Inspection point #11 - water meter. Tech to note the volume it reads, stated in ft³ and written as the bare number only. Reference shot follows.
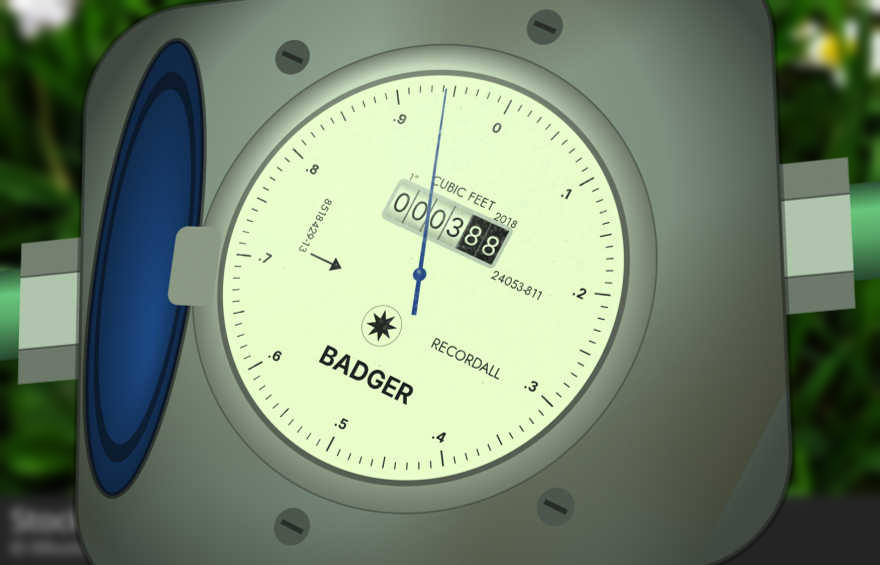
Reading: 387.94
